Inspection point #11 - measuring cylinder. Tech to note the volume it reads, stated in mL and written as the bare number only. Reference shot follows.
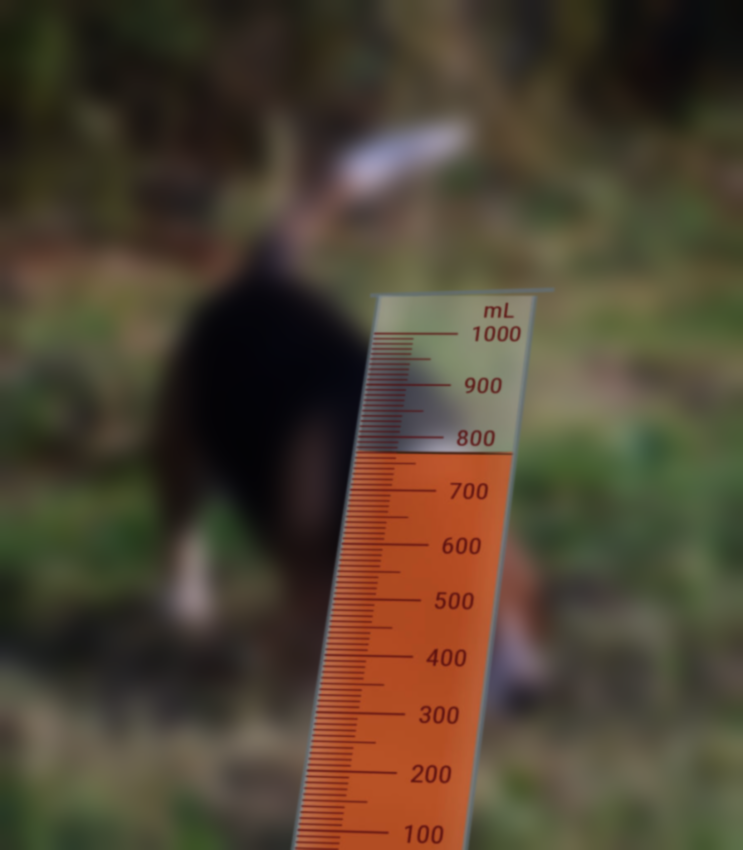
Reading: 770
